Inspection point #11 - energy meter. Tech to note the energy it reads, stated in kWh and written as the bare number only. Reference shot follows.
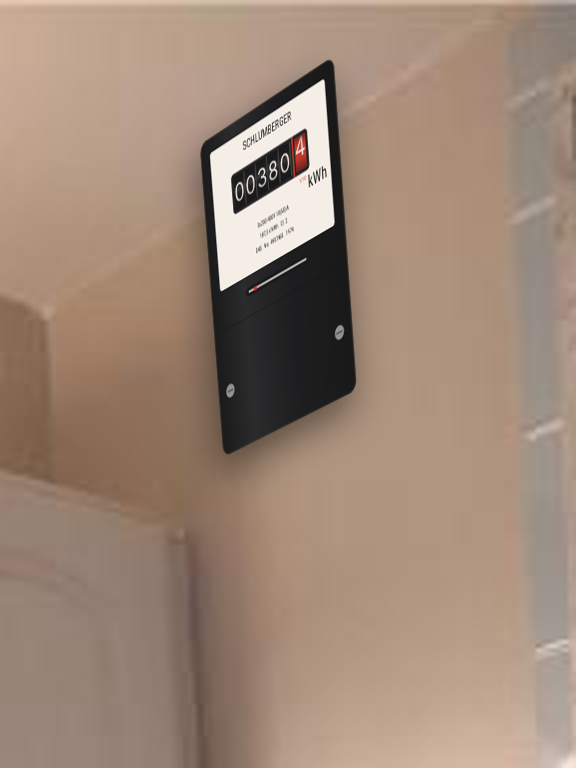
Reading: 380.4
